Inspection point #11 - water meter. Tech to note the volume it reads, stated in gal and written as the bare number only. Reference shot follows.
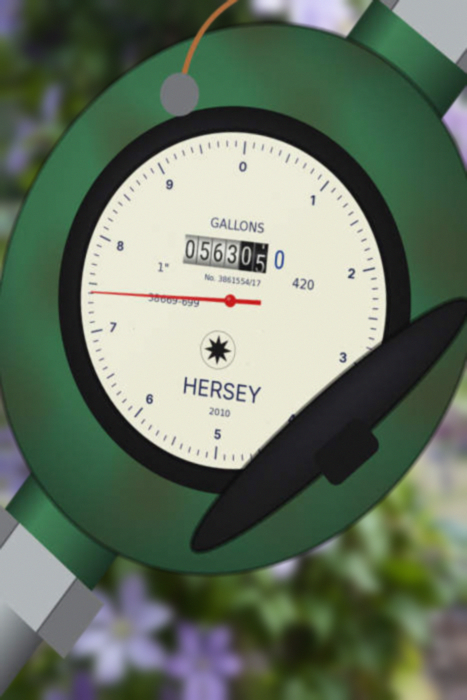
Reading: 563047.4
